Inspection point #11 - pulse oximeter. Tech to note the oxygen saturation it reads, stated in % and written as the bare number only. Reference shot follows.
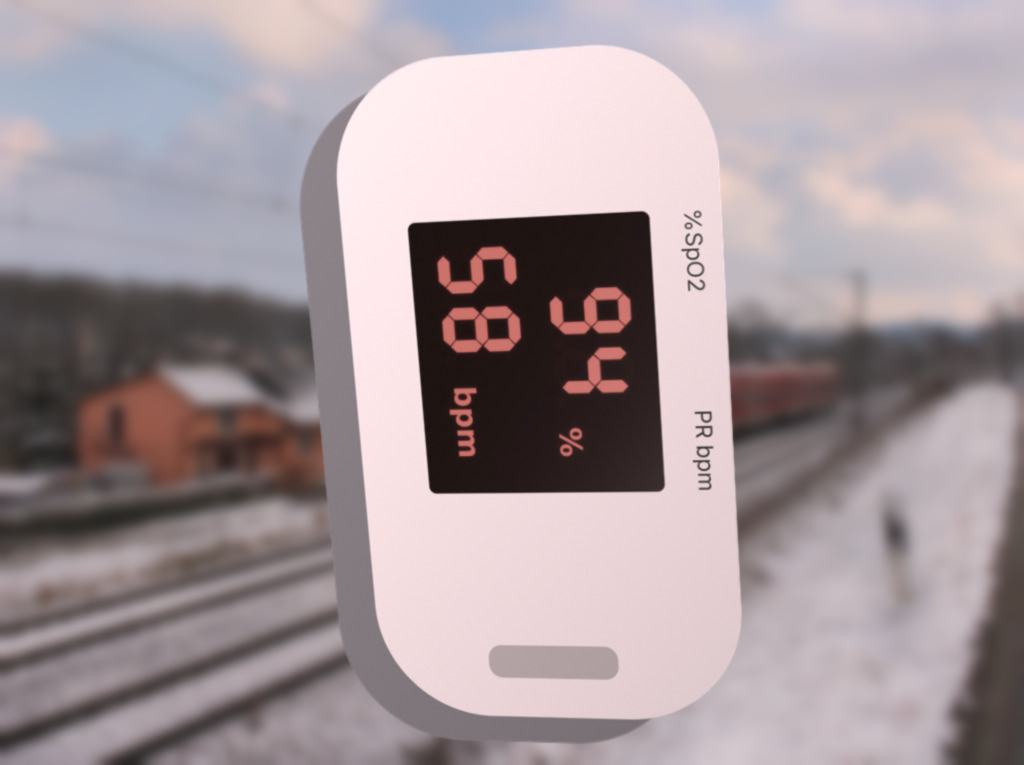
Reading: 94
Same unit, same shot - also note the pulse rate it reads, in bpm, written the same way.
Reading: 58
